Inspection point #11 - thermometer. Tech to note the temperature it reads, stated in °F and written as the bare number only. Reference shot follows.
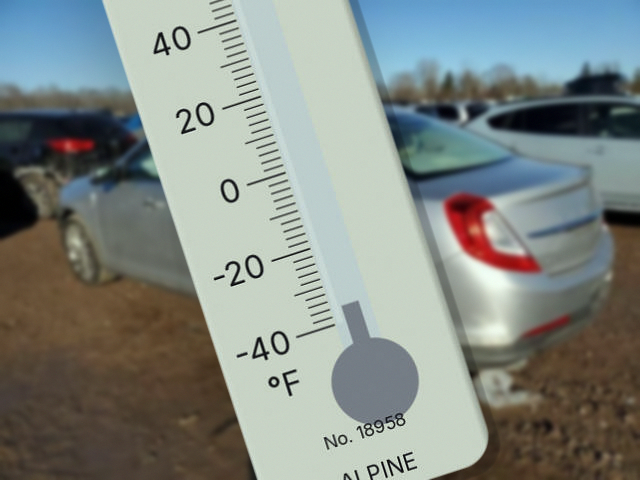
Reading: -36
